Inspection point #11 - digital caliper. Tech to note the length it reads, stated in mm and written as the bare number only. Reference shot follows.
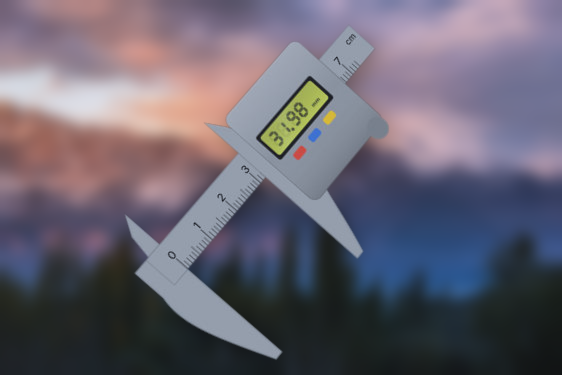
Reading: 31.98
